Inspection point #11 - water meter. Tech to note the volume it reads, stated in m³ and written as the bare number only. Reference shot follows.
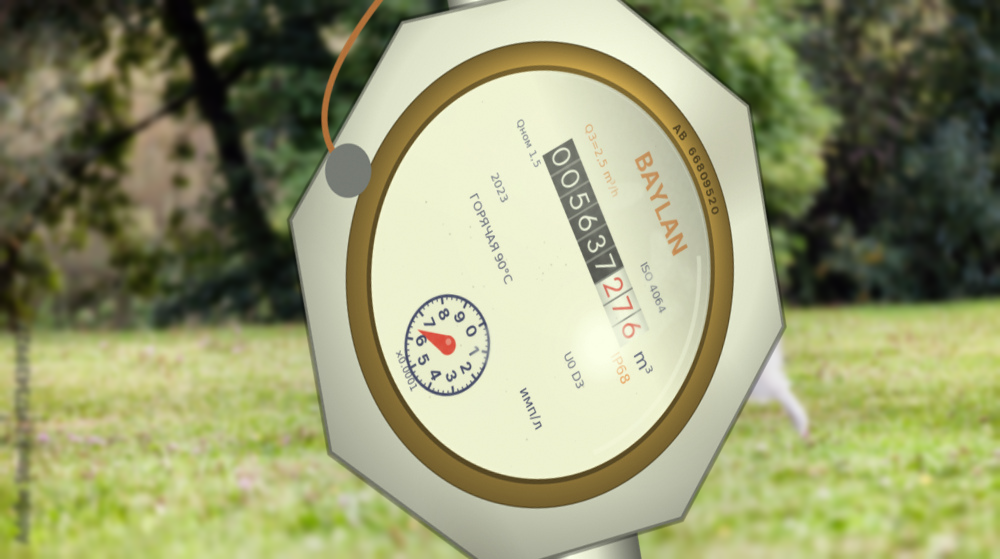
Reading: 5637.2766
